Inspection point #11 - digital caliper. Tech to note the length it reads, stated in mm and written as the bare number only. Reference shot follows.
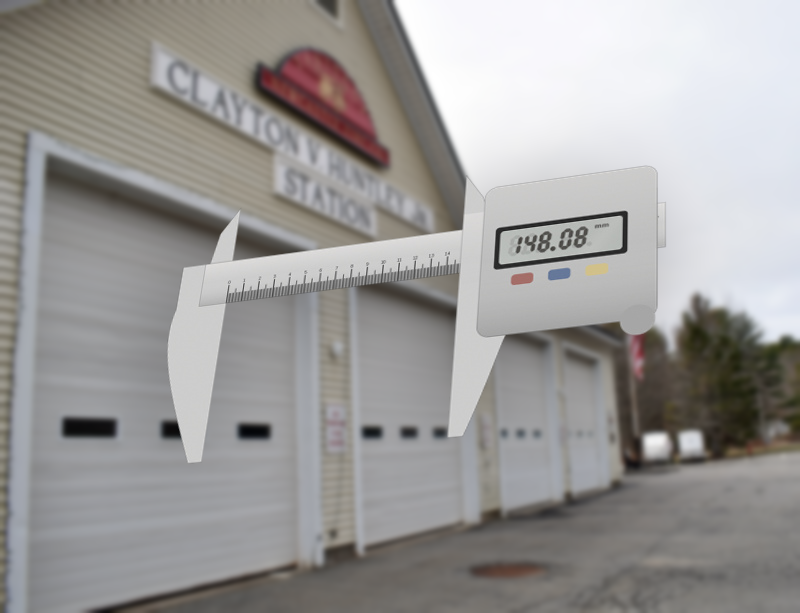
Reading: 148.08
